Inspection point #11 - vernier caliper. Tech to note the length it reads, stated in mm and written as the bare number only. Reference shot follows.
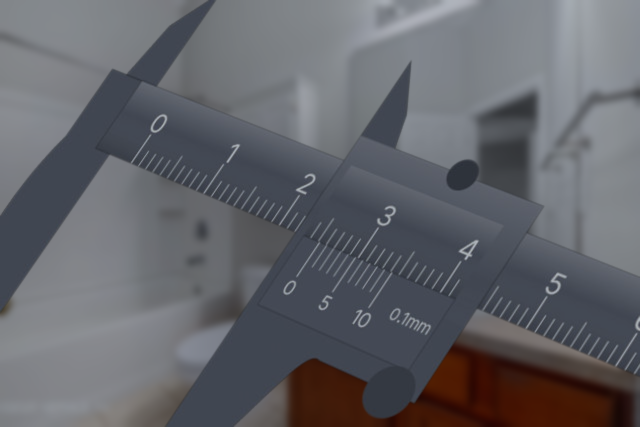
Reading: 25.2
